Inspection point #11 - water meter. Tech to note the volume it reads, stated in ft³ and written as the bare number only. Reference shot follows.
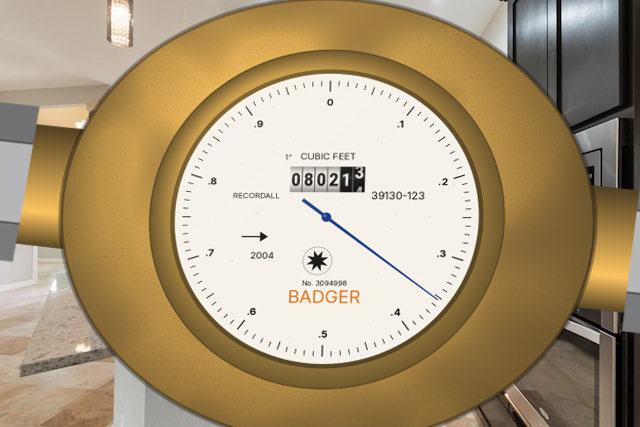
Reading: 80213.35
